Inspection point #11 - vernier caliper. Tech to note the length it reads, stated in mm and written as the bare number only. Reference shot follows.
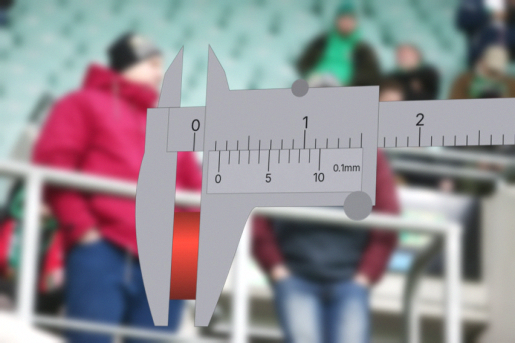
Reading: 2.4
